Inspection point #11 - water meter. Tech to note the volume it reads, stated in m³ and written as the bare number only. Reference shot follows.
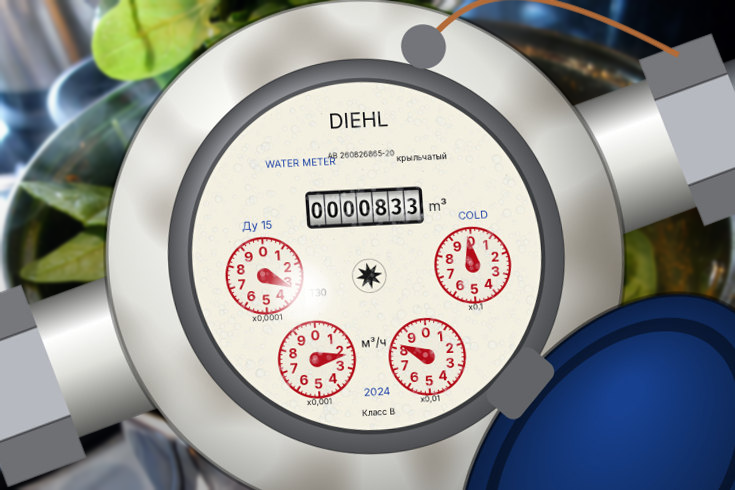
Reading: 832.9823
